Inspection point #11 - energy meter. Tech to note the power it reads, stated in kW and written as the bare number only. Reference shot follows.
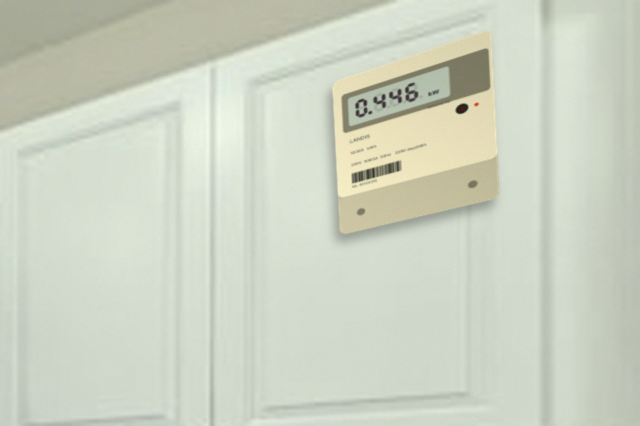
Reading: 0.446
